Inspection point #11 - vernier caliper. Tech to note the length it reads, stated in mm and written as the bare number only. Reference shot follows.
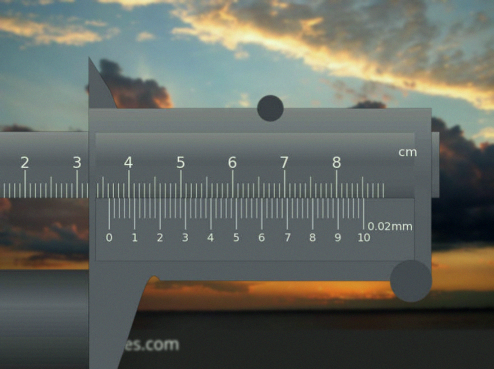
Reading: 36.2
